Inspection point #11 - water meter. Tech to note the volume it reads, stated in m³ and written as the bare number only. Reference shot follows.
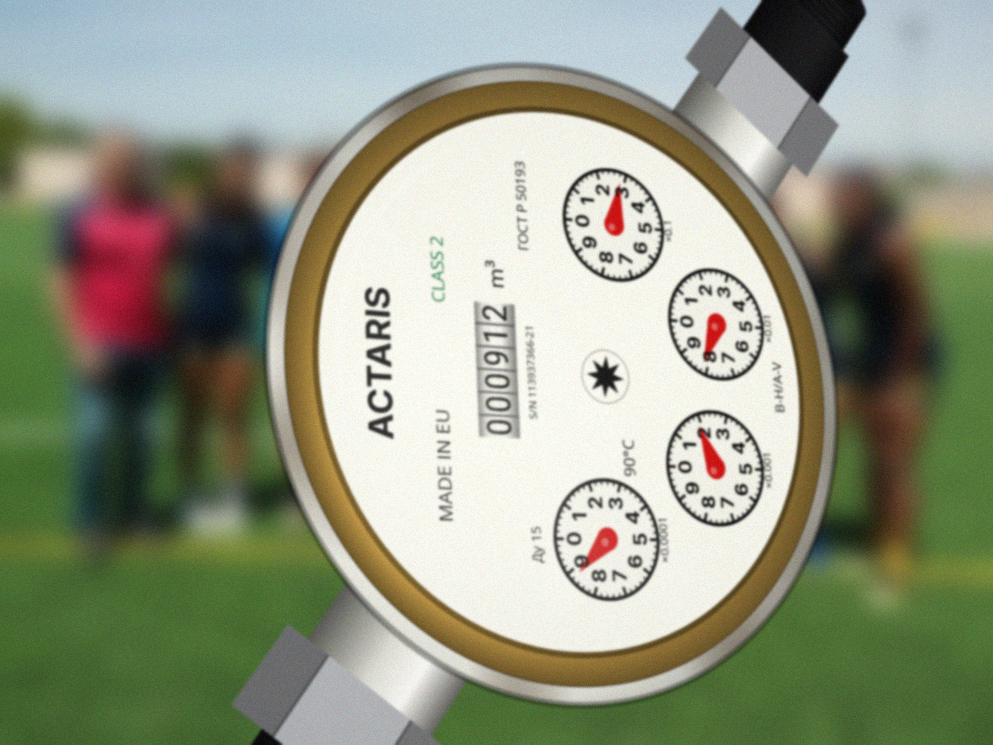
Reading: 912.2818
